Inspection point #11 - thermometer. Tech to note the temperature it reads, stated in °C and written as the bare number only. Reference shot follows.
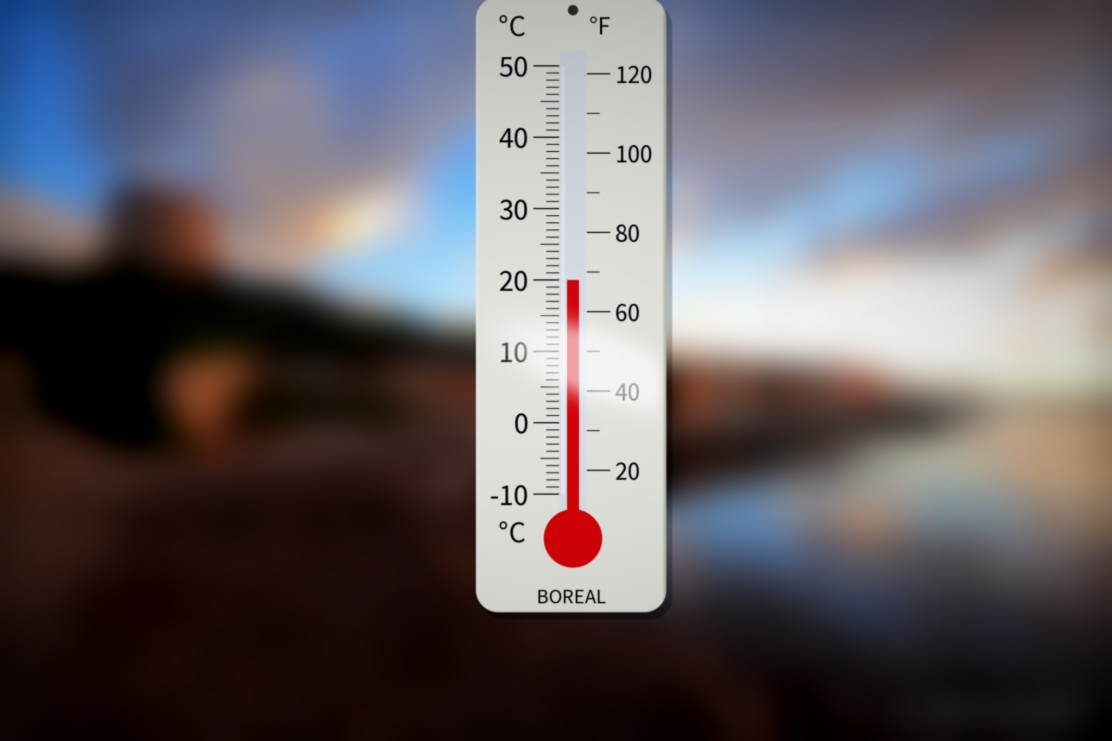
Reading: 20
